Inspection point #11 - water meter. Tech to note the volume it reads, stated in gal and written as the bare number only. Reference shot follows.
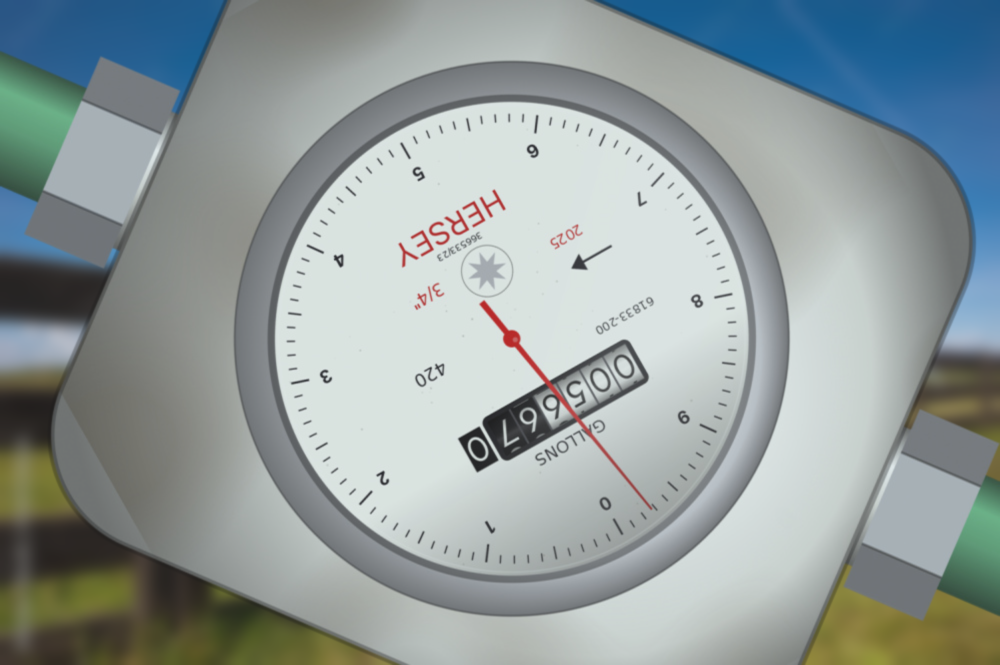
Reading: 56669.7
